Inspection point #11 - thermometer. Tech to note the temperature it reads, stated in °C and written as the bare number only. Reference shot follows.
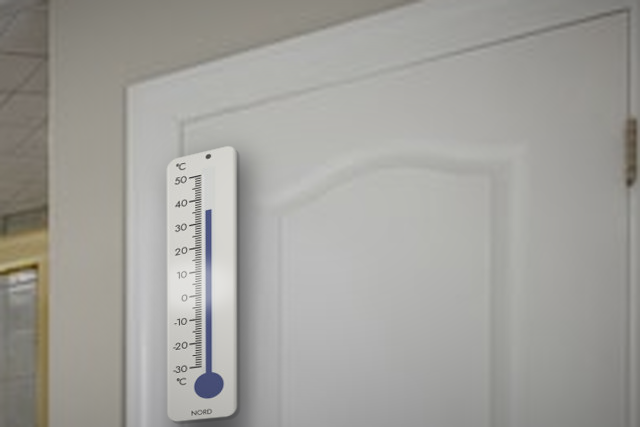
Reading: 35
